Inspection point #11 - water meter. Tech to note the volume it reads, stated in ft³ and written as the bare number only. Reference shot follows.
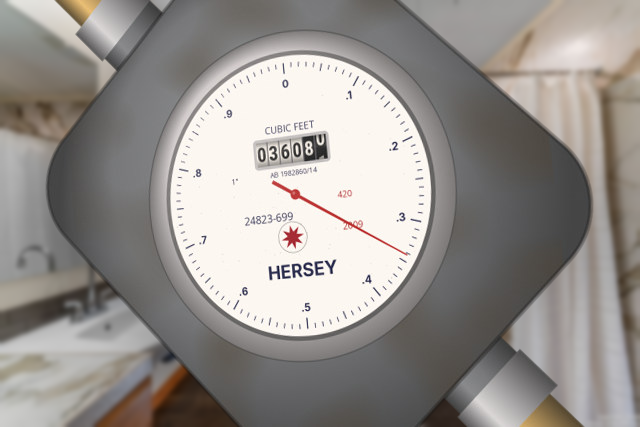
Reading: 36080.34
